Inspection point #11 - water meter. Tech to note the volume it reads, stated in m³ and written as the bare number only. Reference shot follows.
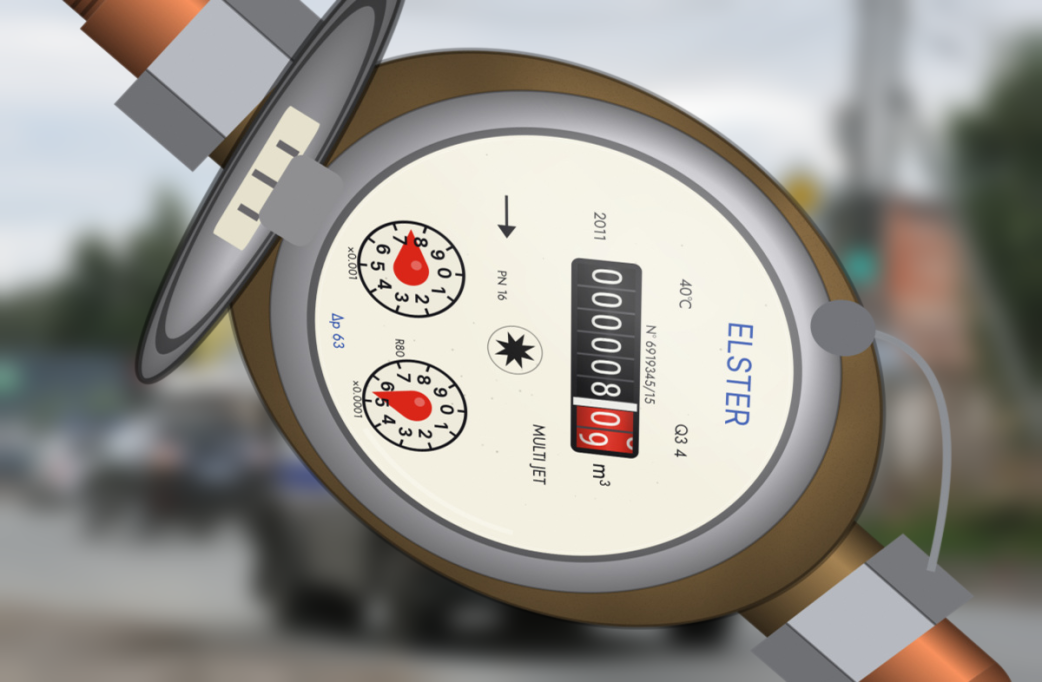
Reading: 8.0875
